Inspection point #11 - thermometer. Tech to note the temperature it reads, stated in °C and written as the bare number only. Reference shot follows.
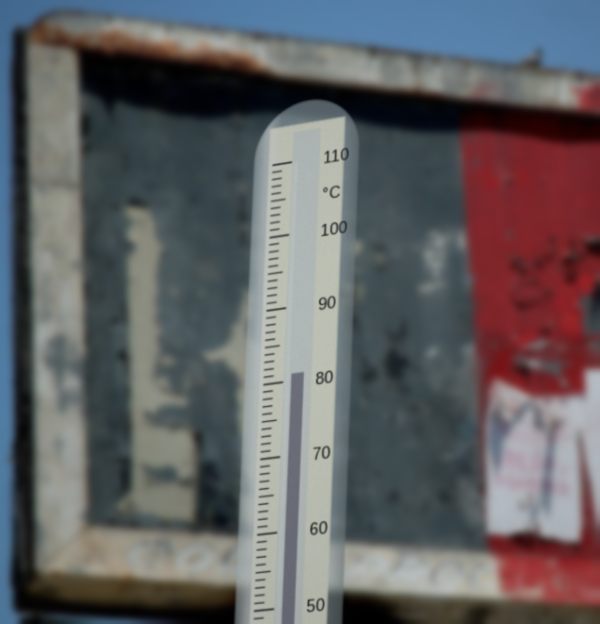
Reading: 81
